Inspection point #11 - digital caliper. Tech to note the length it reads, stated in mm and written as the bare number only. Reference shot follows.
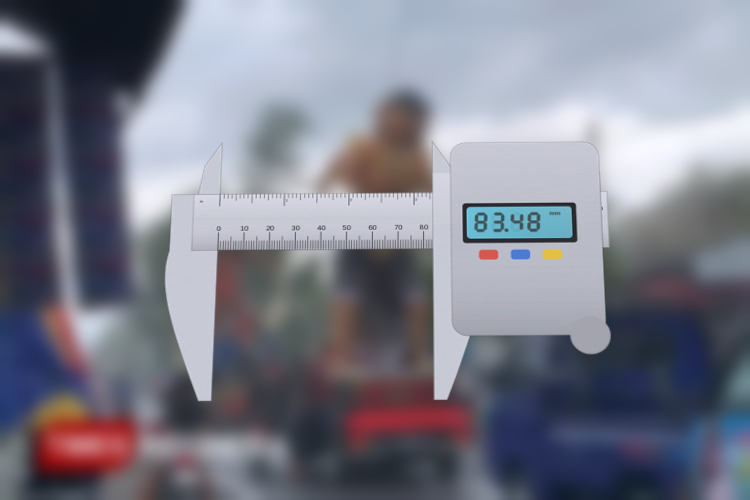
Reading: 83.48
